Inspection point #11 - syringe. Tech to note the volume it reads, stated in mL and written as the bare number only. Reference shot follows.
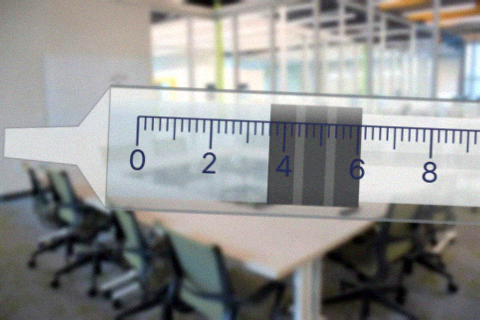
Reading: 3.6
